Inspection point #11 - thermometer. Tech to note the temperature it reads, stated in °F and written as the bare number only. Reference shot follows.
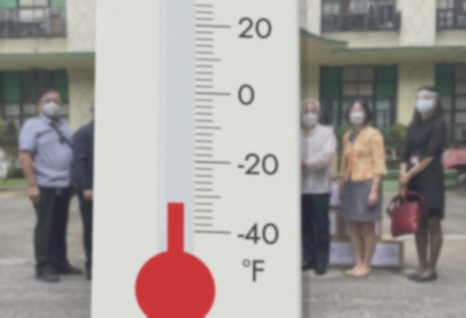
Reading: -32
